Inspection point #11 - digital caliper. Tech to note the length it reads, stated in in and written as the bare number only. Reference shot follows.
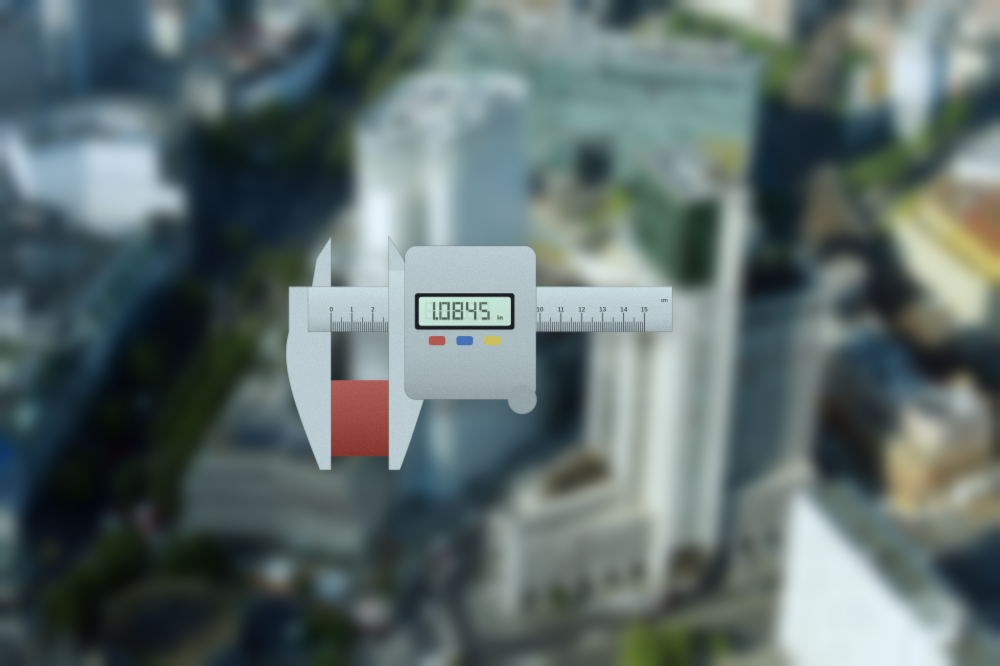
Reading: 1.0845
